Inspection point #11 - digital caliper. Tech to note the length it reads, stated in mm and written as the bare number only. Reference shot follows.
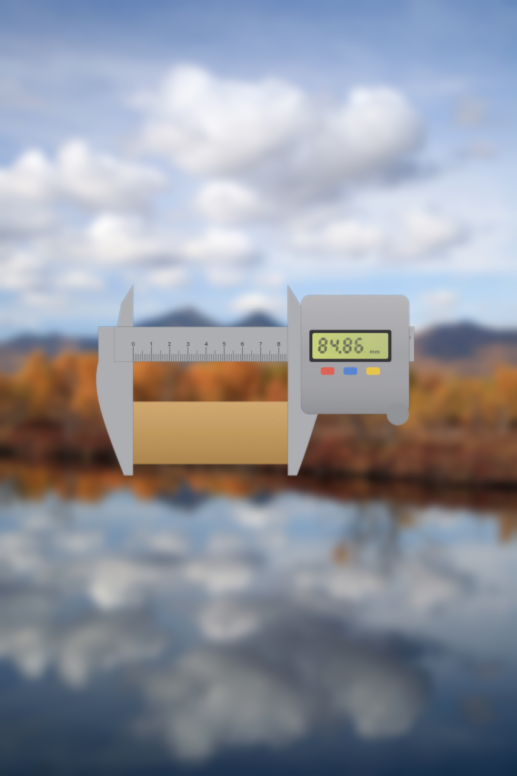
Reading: 84.86
